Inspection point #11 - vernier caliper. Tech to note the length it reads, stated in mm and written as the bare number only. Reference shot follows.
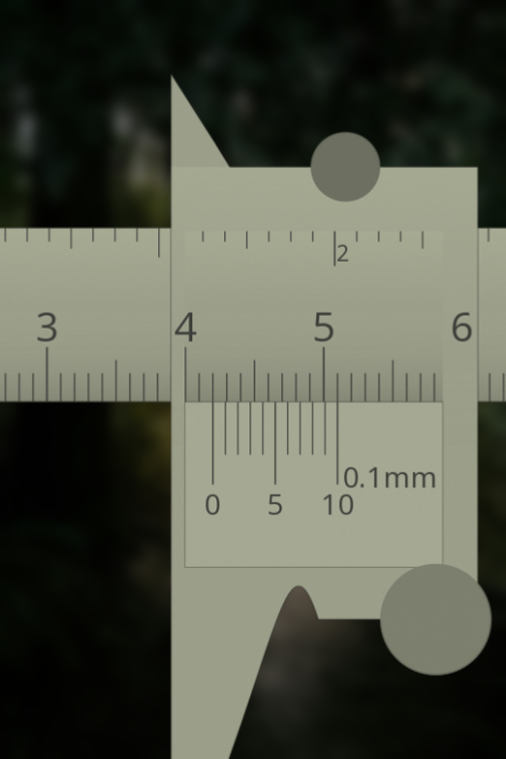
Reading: 42.0
